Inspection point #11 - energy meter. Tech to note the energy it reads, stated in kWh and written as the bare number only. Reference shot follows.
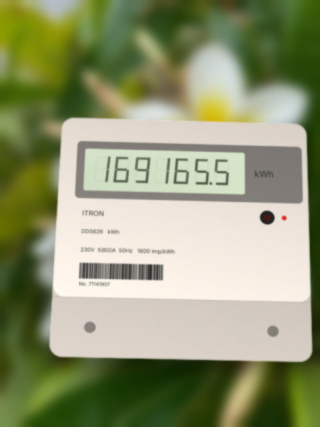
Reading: 169165.5
